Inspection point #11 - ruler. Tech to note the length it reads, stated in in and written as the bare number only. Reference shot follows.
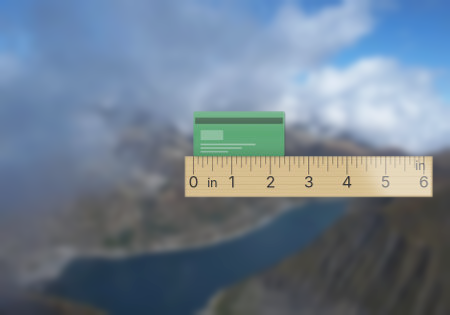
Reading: 2.375
